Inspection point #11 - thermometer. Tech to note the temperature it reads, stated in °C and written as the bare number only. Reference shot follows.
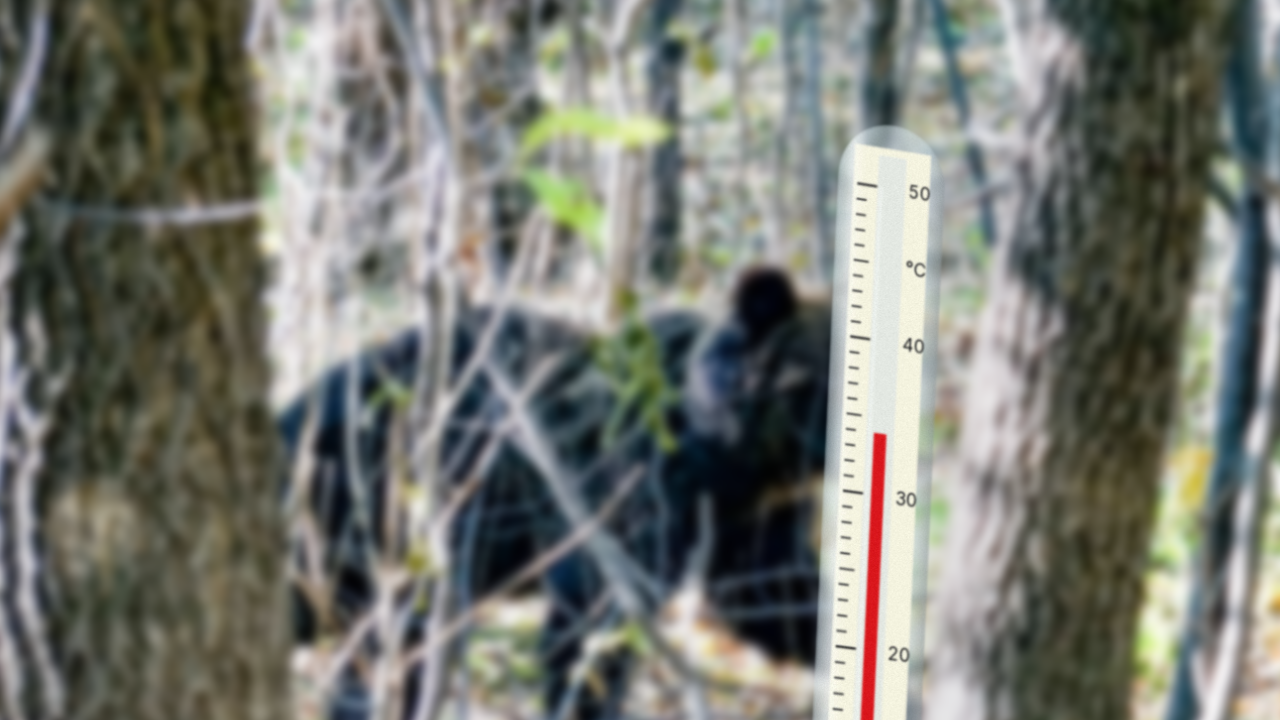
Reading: 34
